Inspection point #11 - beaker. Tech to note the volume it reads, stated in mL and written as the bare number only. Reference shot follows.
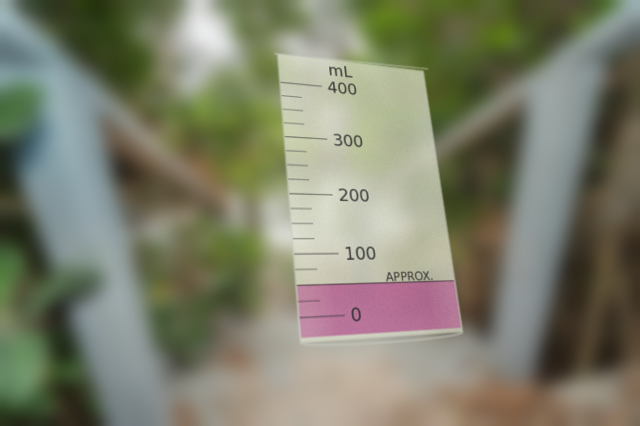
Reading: 50
